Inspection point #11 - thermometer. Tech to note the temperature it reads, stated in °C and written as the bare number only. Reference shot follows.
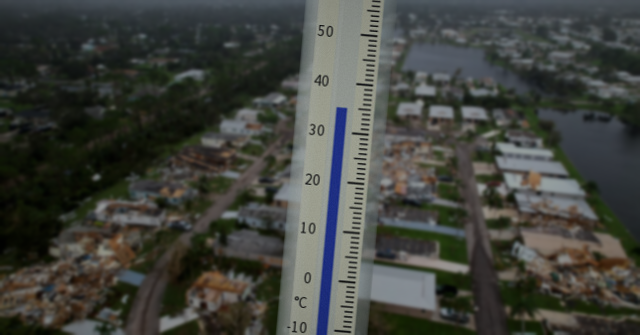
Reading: 35
